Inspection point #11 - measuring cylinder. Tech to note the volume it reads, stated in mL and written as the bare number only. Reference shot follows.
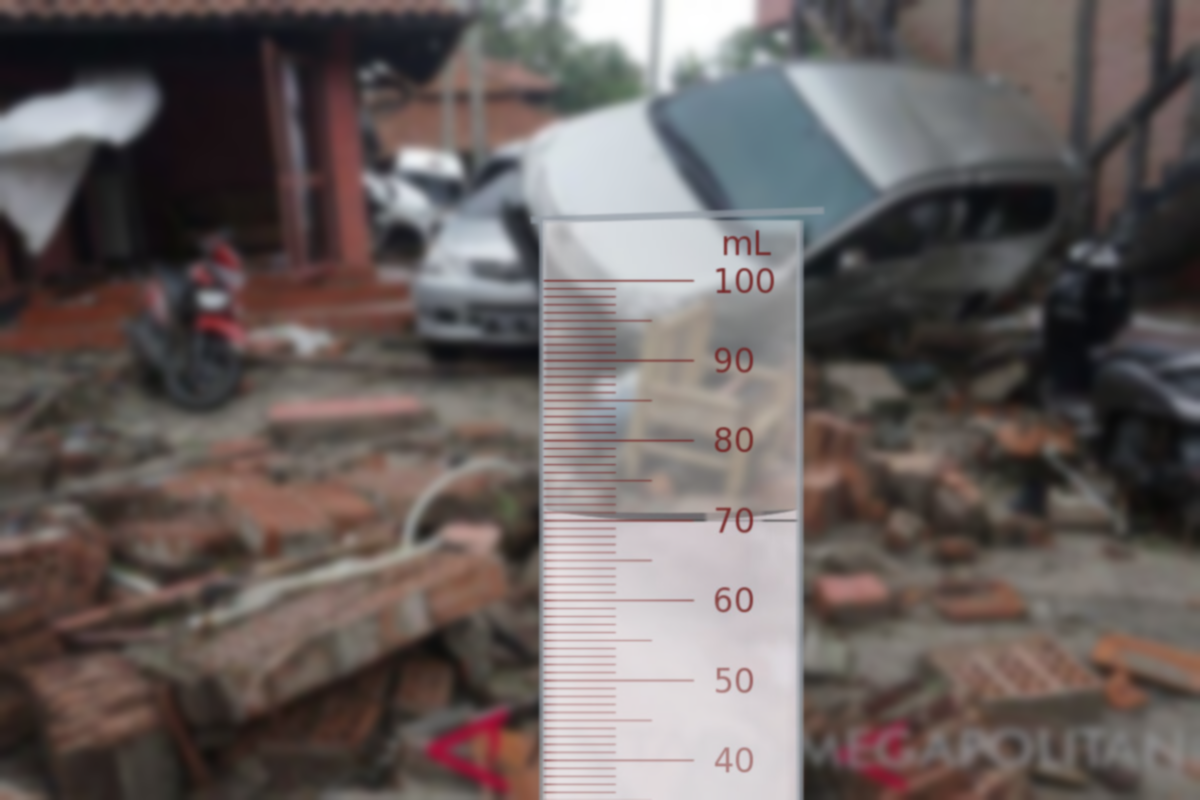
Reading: 70
